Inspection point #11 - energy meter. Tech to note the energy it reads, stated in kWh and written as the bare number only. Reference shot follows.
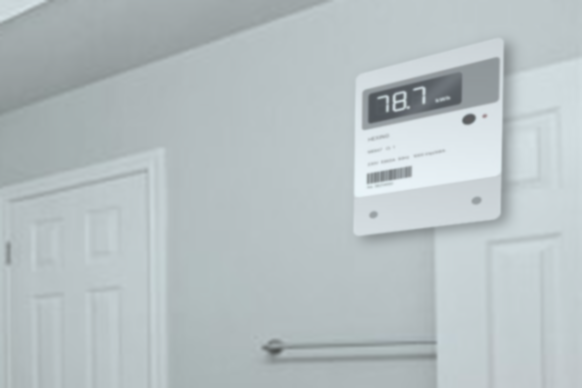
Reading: 78.7
